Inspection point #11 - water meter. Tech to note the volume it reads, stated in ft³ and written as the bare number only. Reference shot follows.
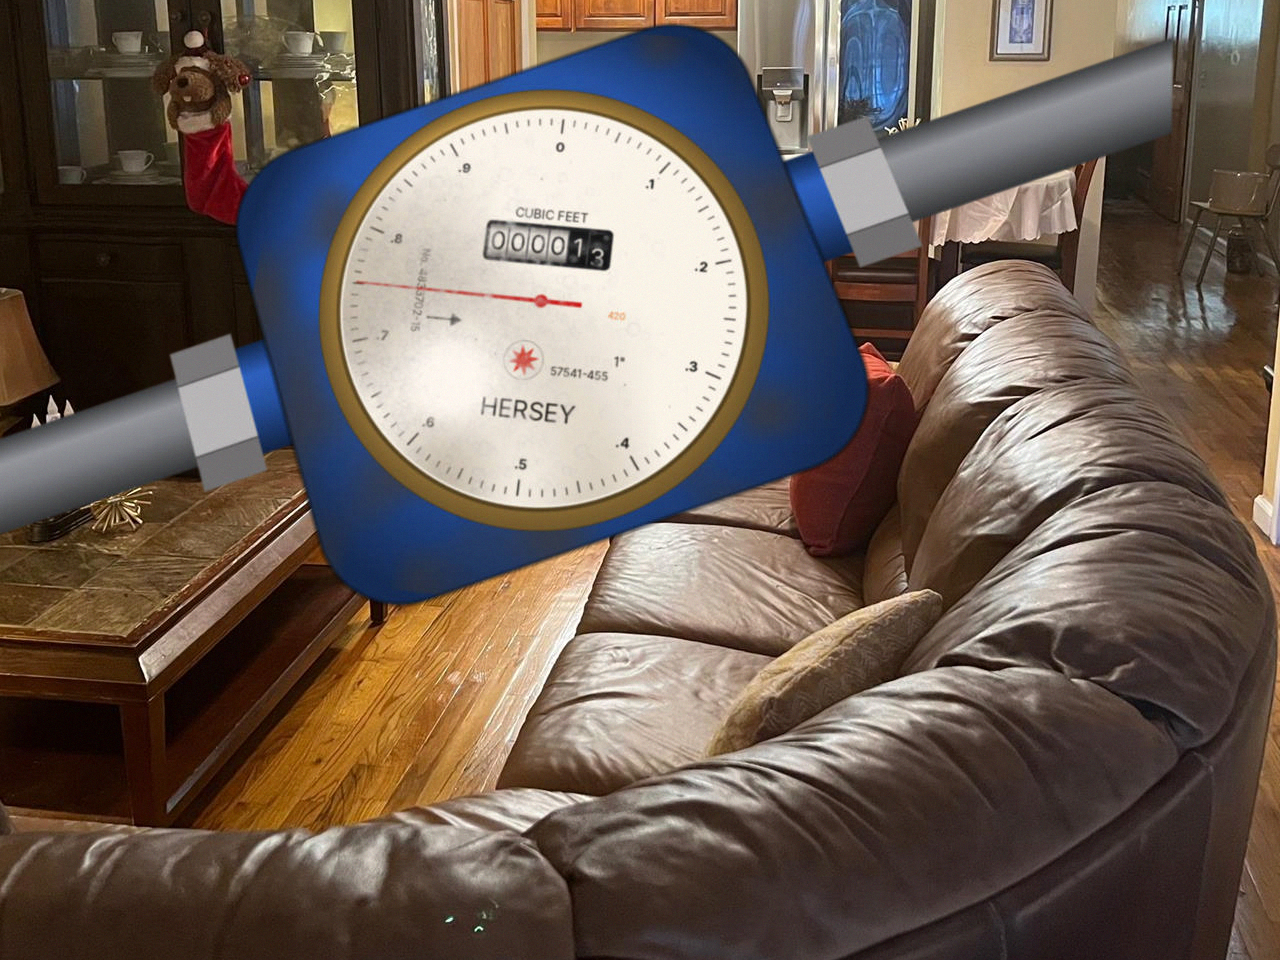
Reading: 12.75
